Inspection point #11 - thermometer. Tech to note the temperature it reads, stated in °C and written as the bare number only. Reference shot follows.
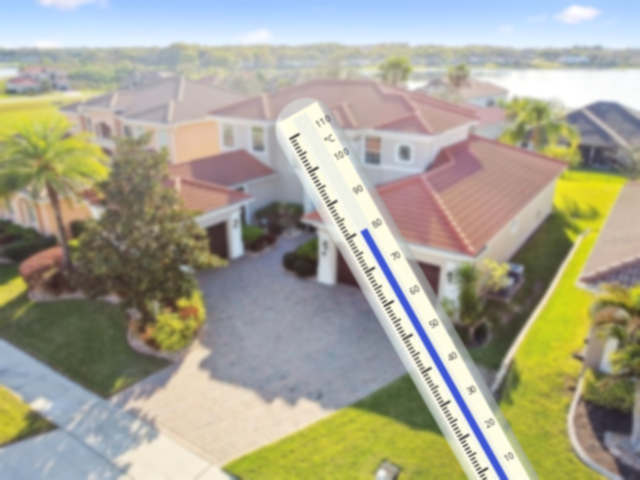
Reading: 80
